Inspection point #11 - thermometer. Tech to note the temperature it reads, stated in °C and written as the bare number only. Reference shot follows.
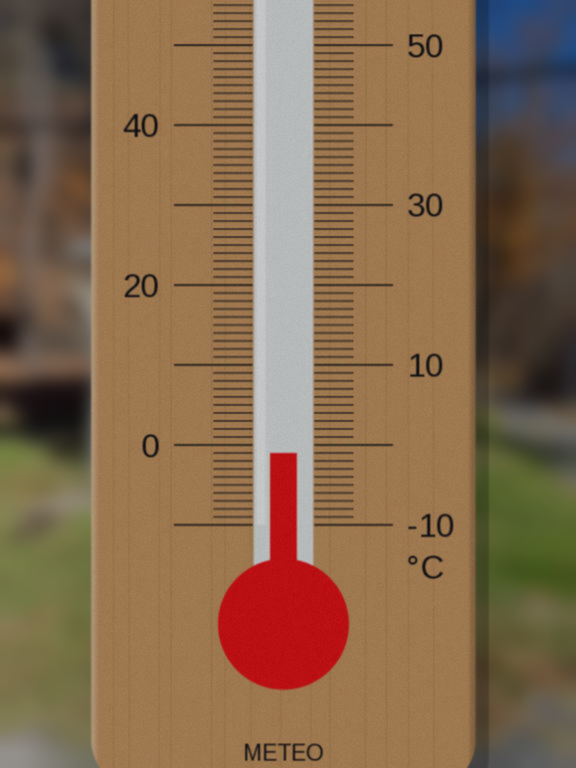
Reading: -1
